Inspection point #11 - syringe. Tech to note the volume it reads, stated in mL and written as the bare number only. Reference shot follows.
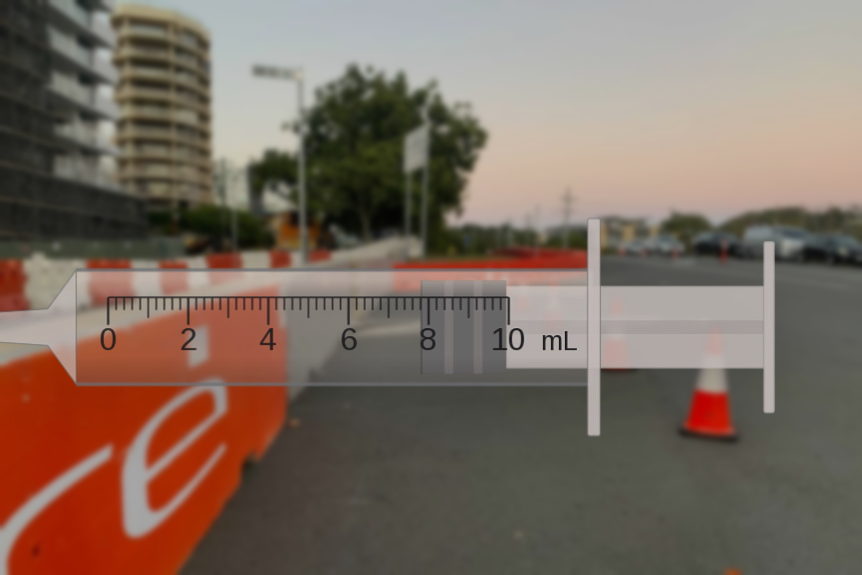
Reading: 7.8
